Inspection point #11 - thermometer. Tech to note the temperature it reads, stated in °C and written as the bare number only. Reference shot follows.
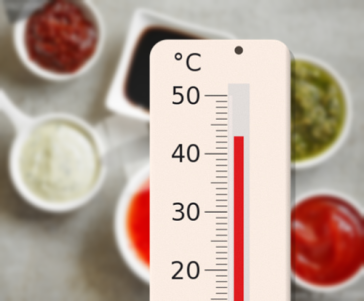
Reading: 43
